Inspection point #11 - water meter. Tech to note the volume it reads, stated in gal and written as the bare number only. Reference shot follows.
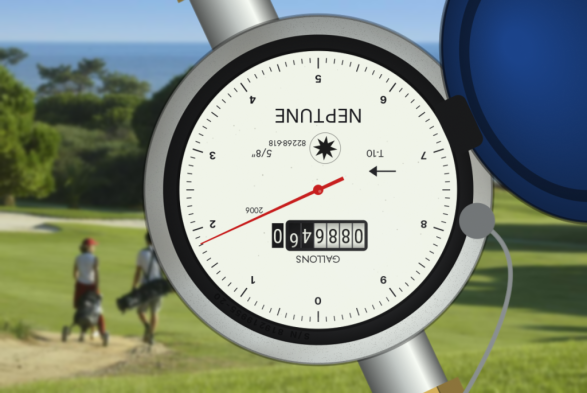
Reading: 886461.8
